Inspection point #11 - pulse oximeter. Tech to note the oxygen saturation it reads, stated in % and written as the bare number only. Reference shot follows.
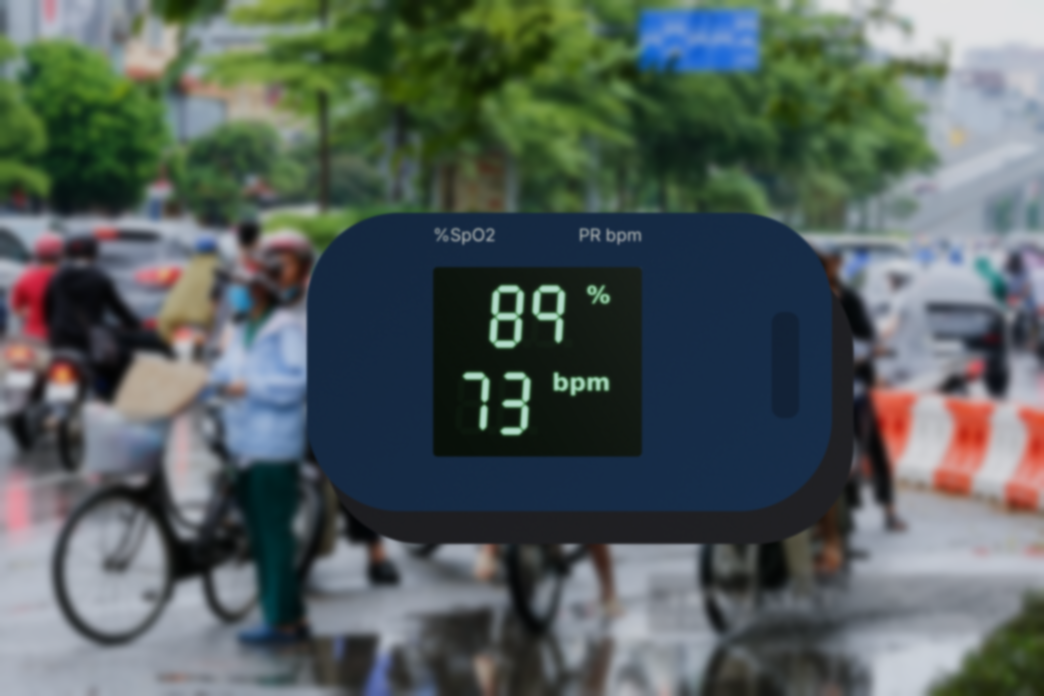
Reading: 89
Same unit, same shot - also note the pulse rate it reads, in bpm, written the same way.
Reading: 73
